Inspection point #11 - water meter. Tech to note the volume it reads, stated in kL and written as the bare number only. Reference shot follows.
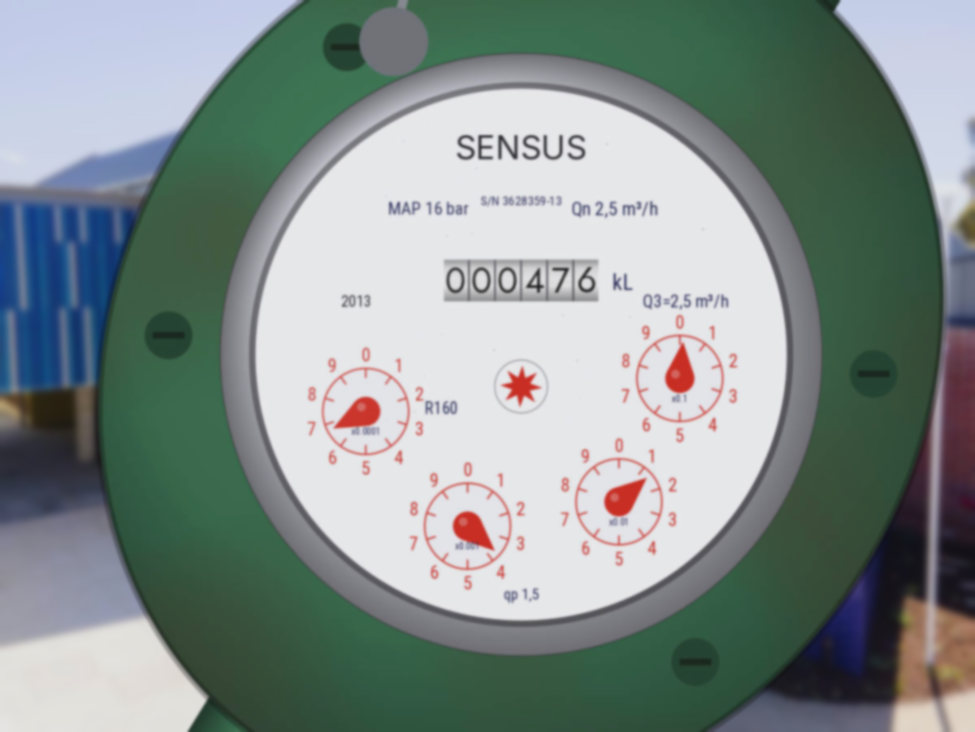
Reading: 476.0136
